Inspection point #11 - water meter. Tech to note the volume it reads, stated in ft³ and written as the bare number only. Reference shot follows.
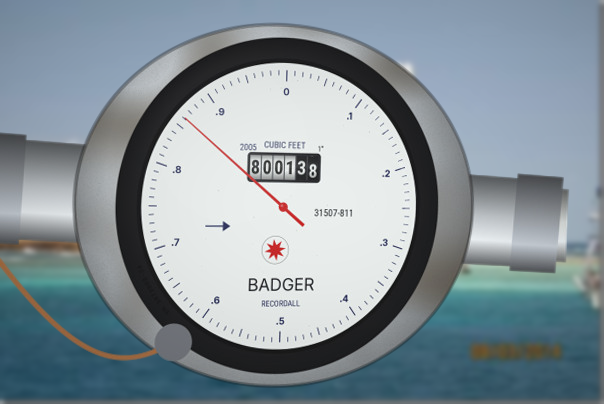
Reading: 800137.86
